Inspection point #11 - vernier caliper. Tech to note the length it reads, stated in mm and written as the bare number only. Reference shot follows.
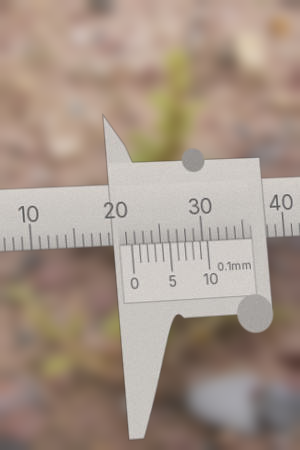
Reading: 21.6
